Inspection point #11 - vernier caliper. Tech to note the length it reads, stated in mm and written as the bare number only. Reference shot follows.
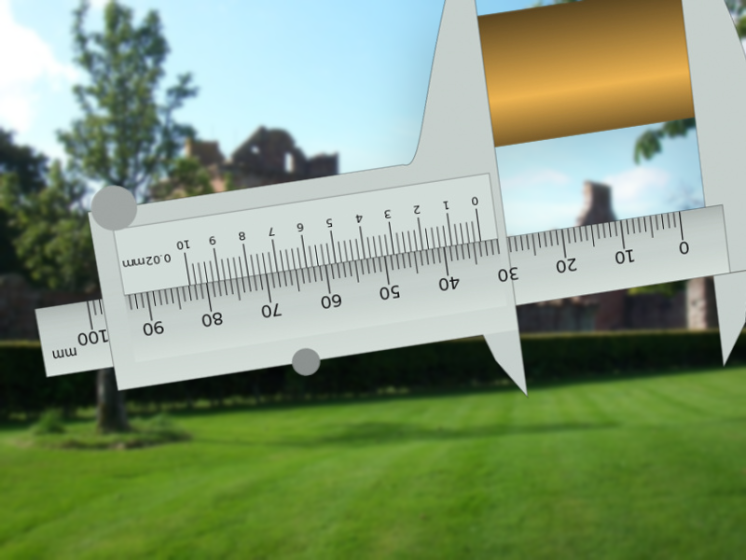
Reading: 33.8
